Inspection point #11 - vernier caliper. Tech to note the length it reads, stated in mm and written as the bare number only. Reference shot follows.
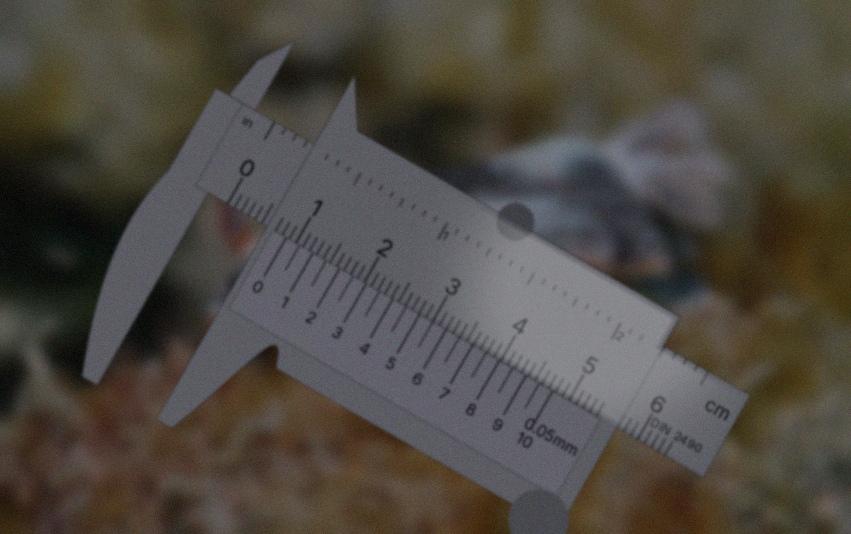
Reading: 8.6
